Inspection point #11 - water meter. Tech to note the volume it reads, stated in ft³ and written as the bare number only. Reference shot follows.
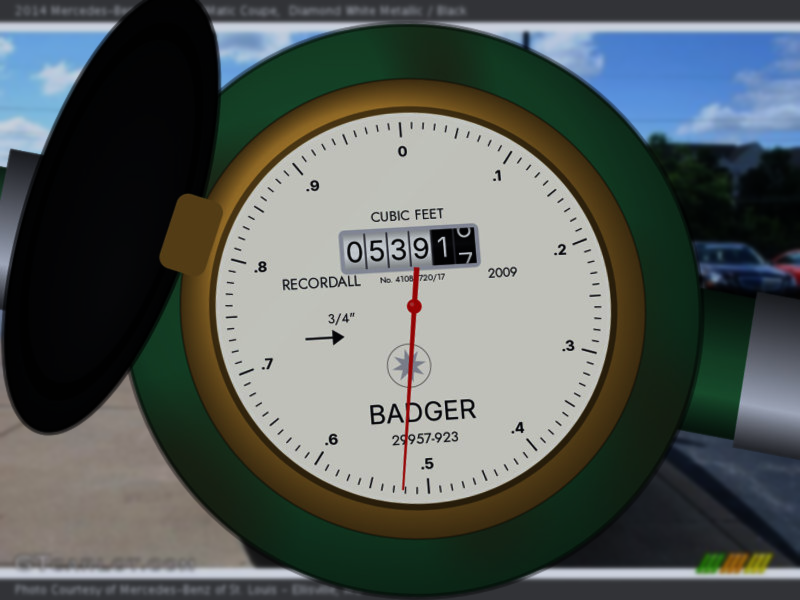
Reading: 53916.52
